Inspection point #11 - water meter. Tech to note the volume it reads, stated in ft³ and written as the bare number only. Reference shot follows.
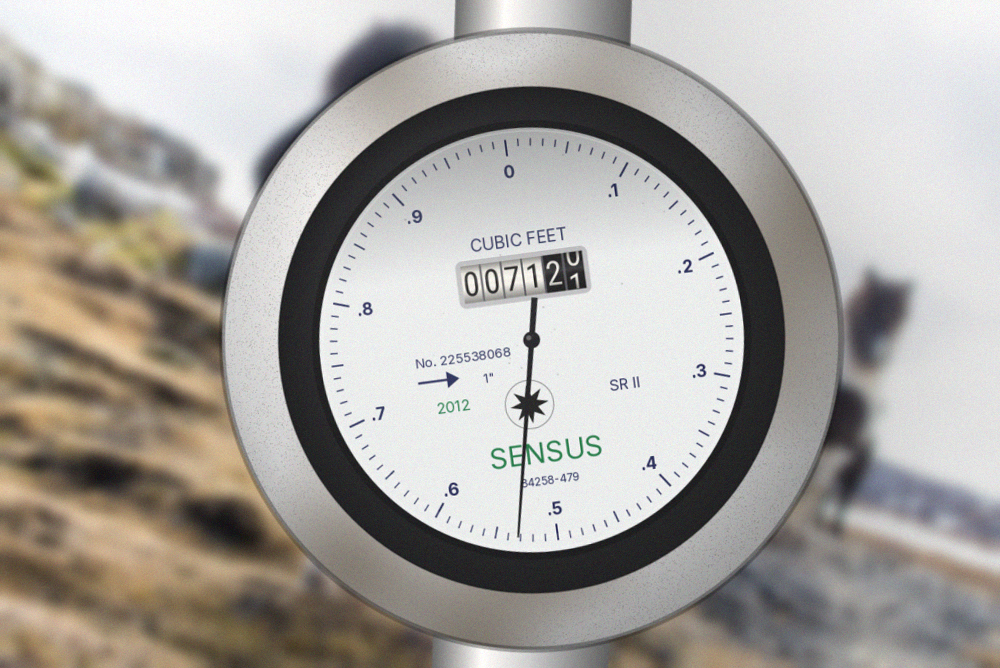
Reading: 7120.53
